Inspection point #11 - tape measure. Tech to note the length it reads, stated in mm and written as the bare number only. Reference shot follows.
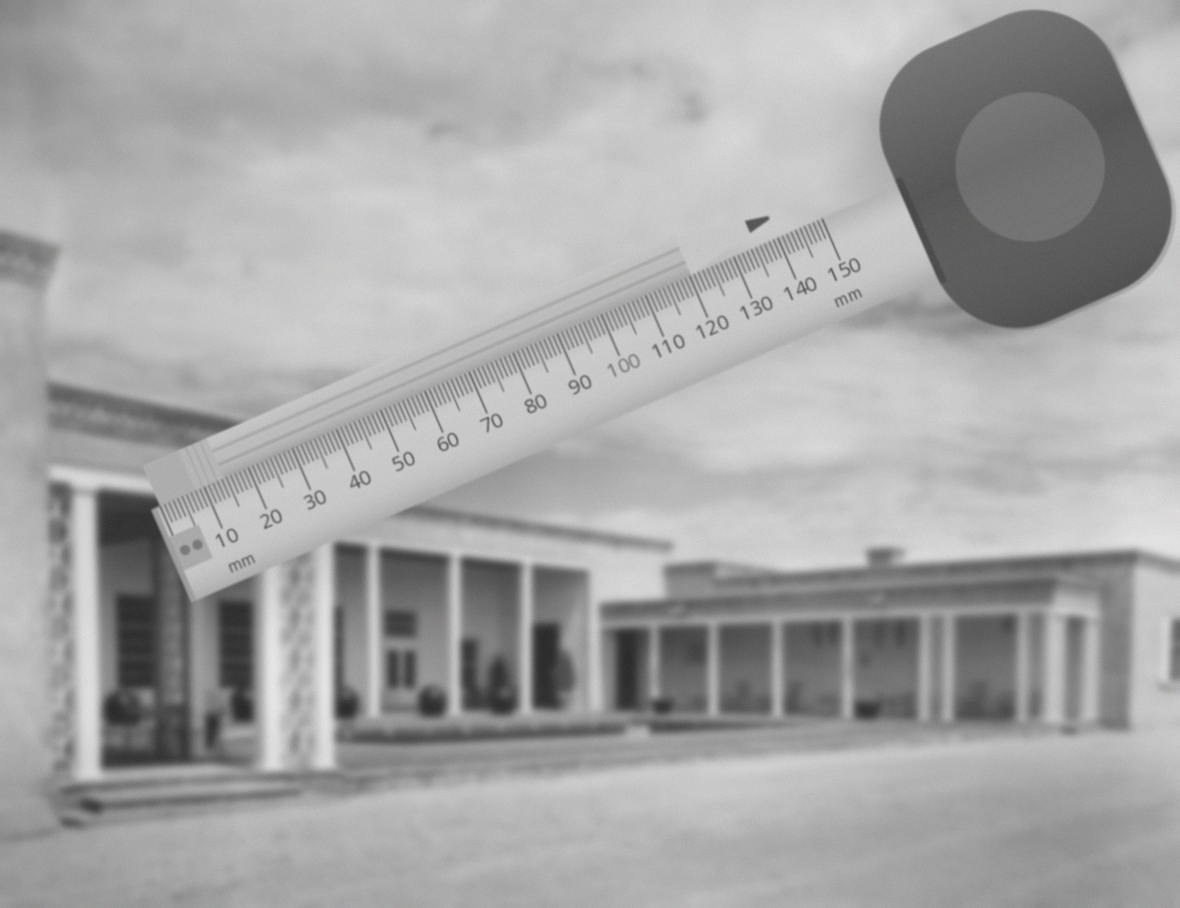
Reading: 140
